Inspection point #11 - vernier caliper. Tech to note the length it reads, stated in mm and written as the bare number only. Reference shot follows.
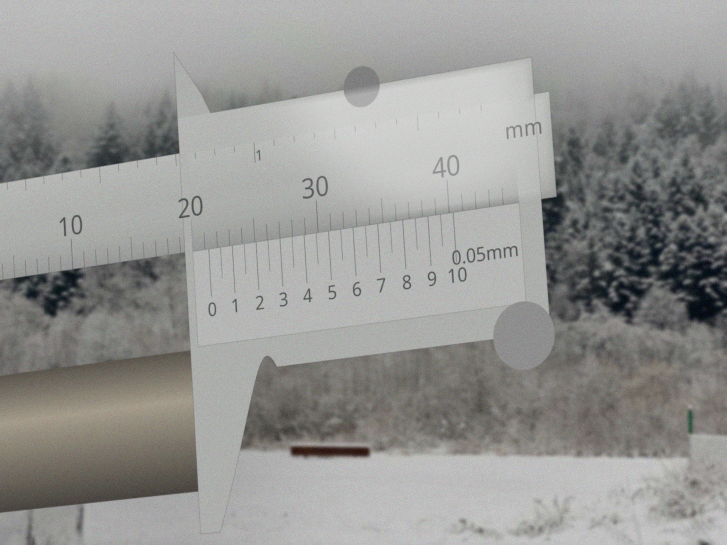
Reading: 21.3
